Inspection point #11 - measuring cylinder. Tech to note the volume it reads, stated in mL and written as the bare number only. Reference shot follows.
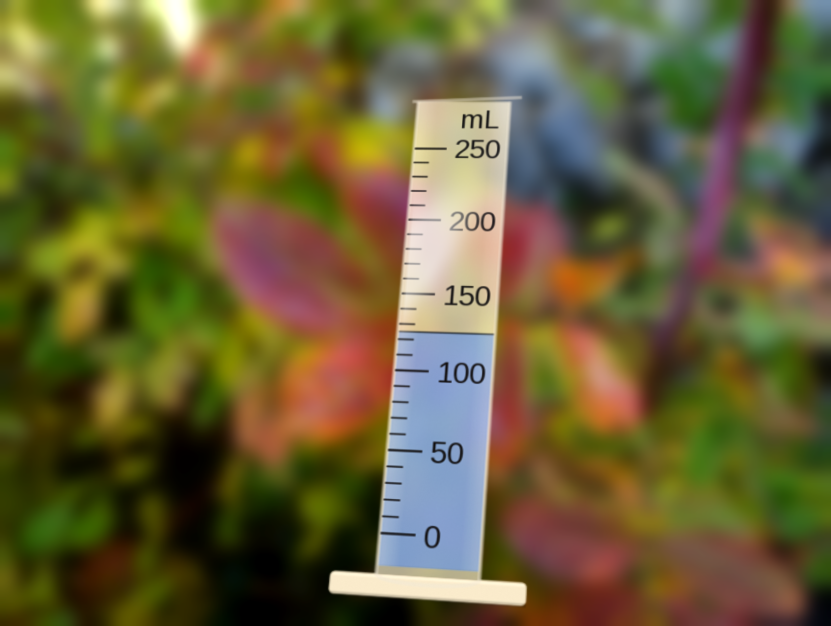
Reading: 125
